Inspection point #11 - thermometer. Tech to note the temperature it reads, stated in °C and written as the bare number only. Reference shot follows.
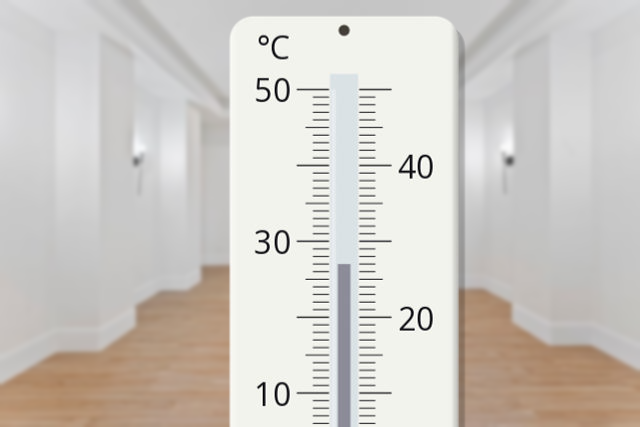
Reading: 27
